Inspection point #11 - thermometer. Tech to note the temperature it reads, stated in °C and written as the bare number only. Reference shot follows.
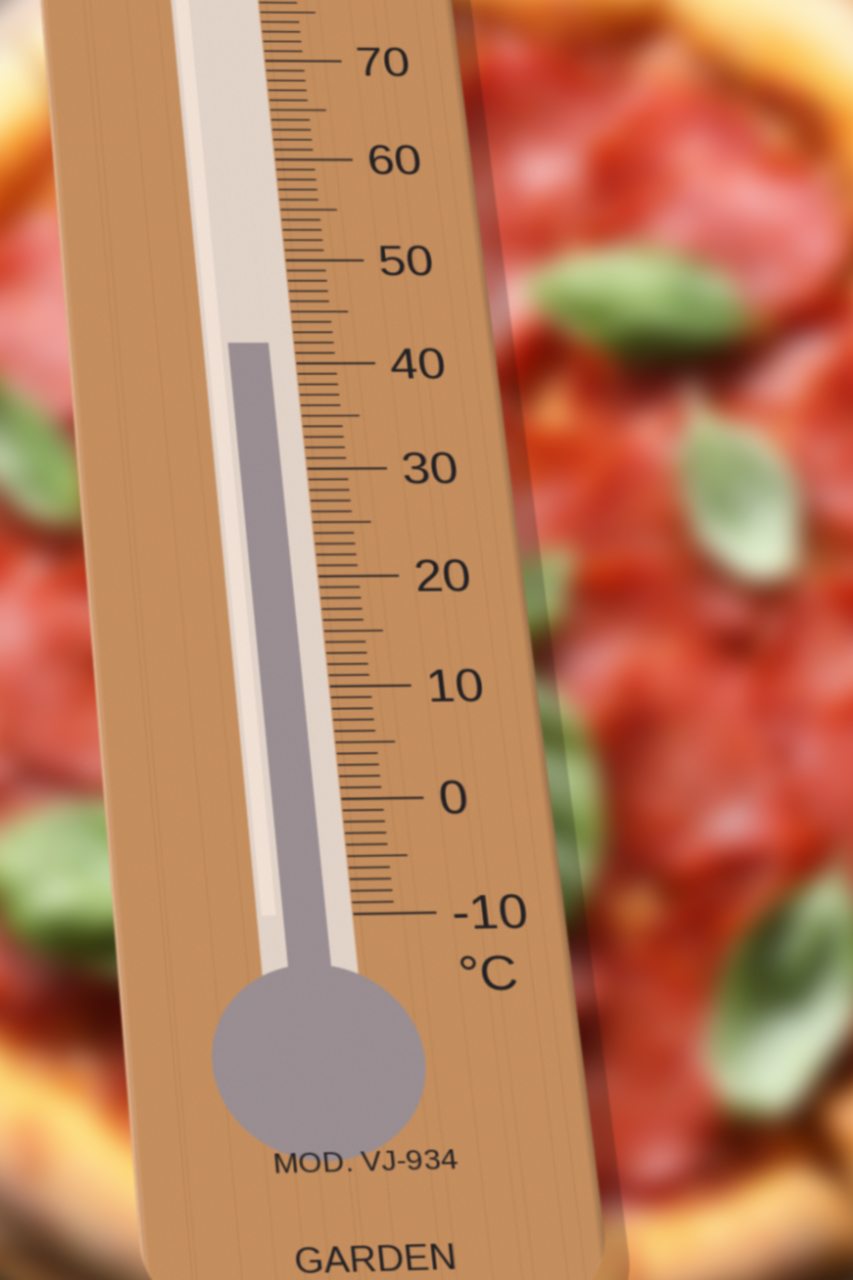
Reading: 42
